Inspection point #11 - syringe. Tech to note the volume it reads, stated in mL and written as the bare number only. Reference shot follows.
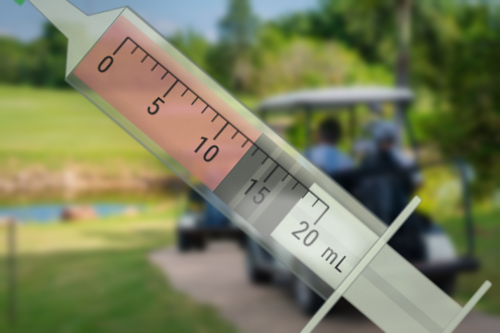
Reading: 12.5
